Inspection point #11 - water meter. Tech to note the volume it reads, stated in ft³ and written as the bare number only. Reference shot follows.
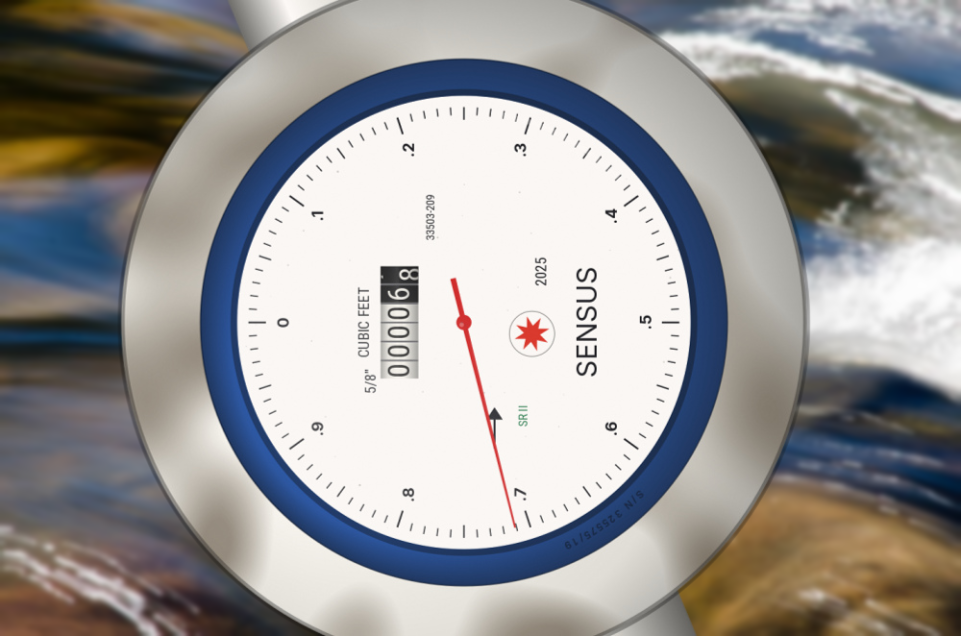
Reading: 67.71
